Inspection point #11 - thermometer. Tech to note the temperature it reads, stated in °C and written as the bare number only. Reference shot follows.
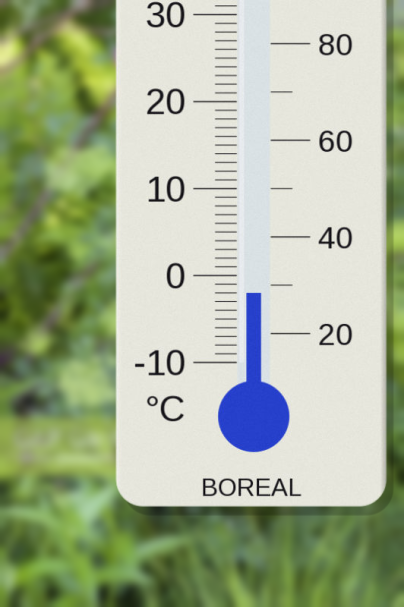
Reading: -2
